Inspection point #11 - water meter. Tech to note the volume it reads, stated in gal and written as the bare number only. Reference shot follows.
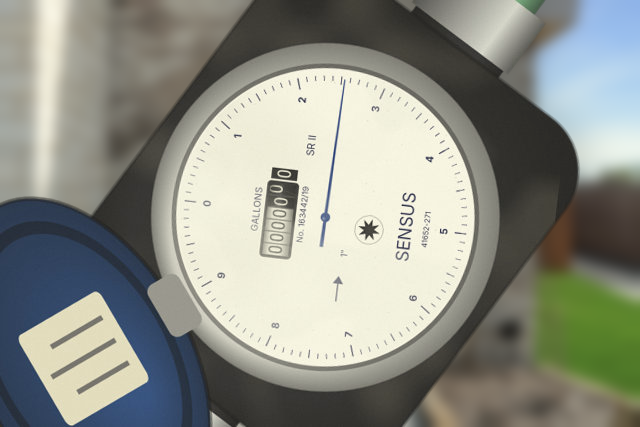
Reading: 2.5
